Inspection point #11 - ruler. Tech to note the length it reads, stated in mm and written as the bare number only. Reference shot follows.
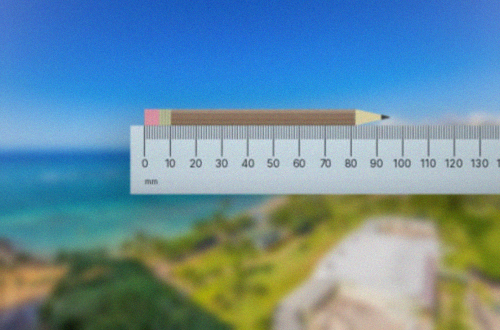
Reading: 95
